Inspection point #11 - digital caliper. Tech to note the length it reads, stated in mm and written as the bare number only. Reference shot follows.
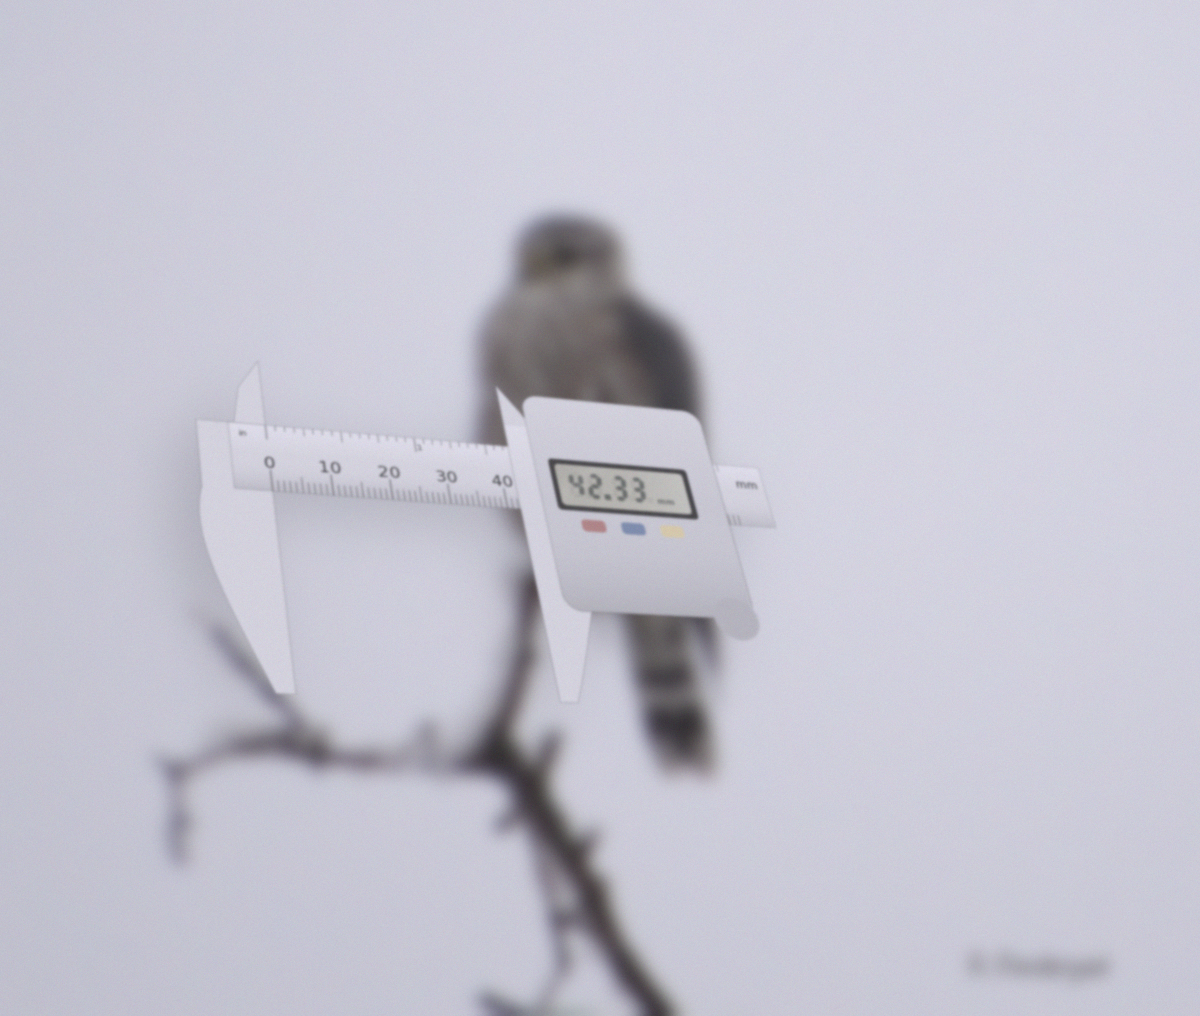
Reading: 42.33
